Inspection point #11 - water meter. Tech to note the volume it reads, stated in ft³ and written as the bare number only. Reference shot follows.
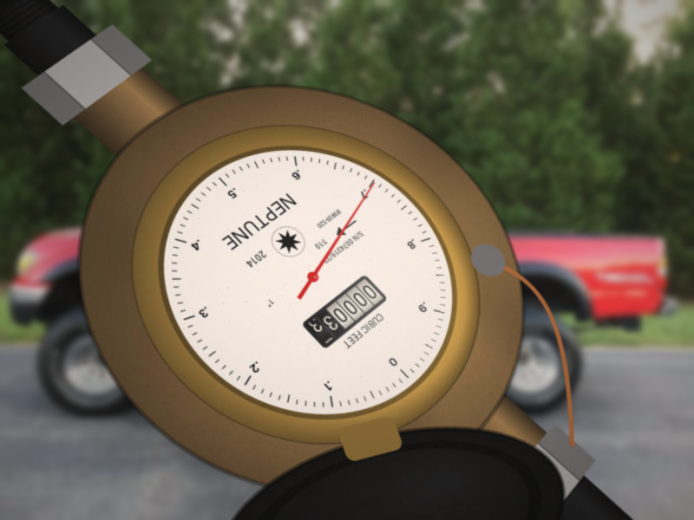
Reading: 32.70
